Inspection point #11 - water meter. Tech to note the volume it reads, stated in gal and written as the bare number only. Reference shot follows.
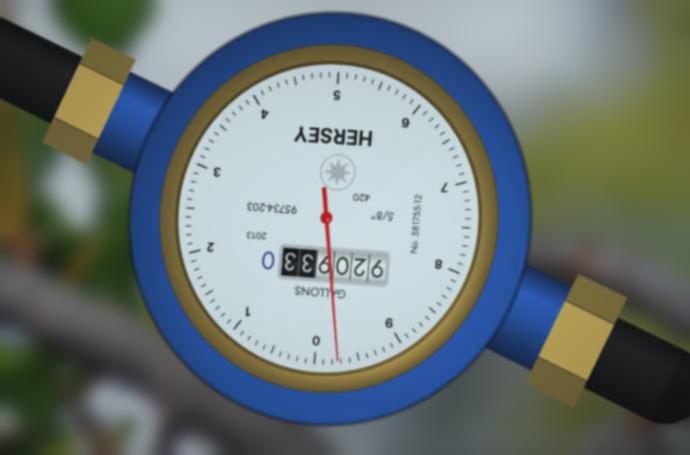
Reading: 9209329.7
